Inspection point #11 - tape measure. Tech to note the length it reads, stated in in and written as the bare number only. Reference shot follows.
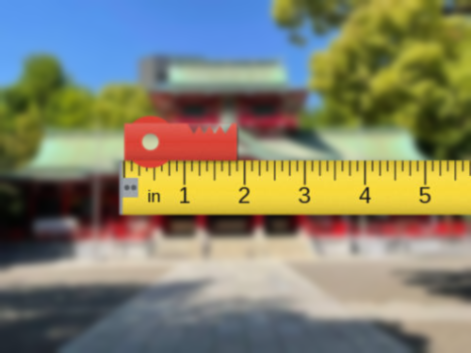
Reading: 1.875
